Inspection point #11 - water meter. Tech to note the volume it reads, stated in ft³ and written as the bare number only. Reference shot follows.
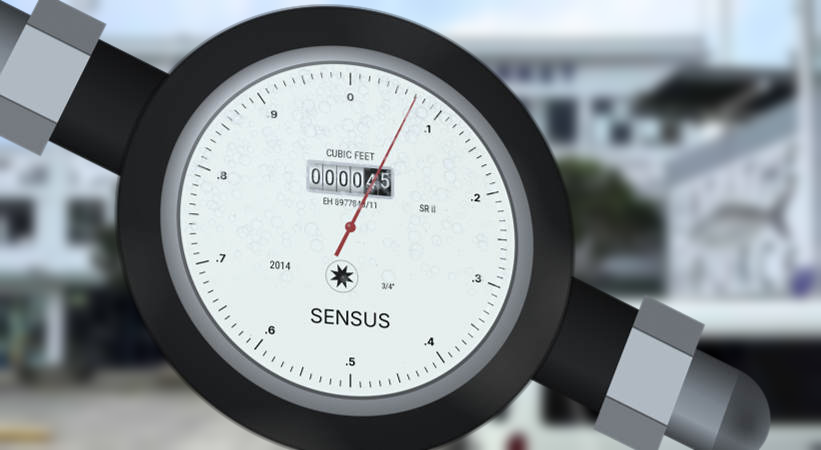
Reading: 45.07
